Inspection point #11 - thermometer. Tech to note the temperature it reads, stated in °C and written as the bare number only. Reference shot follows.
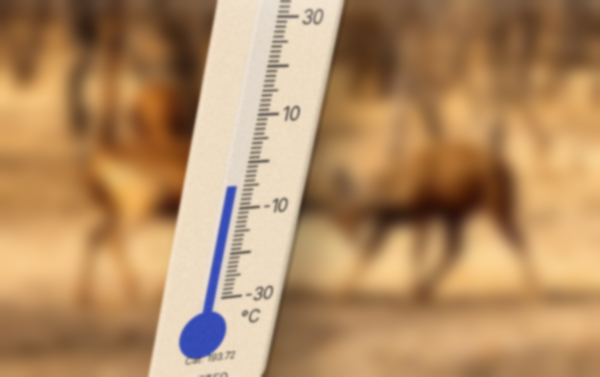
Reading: -5
